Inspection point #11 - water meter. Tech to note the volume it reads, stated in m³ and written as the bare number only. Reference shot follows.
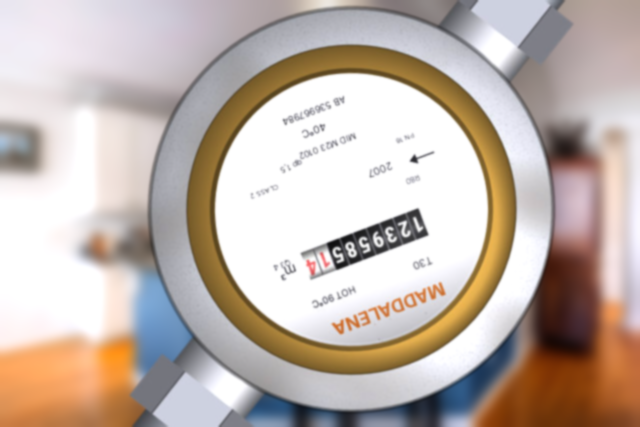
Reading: 1239585.14
